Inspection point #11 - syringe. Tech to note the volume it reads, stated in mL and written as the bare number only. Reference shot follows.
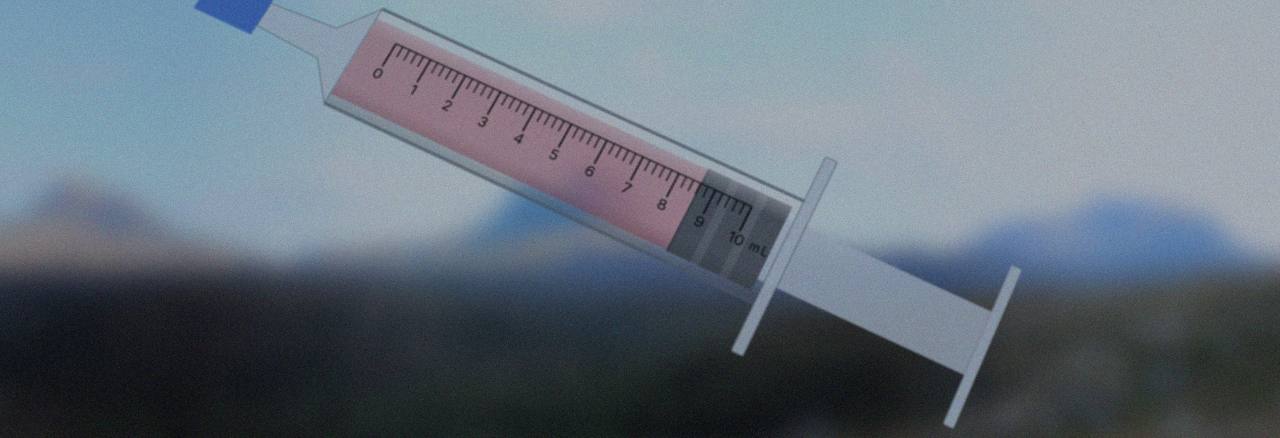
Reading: 8.6
